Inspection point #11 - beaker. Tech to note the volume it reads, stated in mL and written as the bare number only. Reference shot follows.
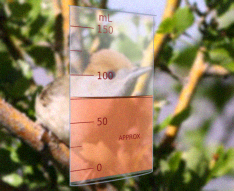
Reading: 75
